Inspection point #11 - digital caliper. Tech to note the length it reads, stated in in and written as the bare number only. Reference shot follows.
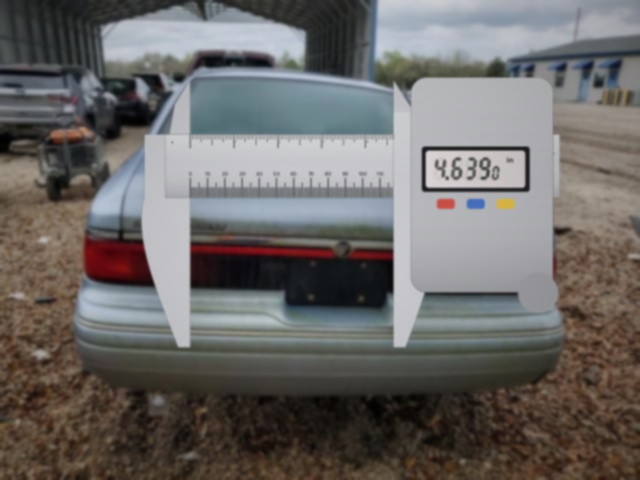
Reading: 4.6390
